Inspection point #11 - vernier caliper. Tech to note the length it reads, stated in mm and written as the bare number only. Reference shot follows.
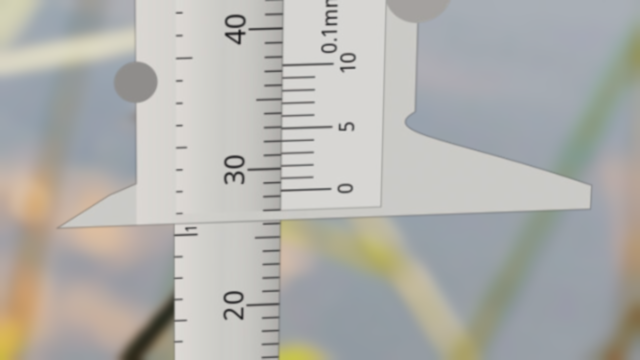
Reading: 28.4
